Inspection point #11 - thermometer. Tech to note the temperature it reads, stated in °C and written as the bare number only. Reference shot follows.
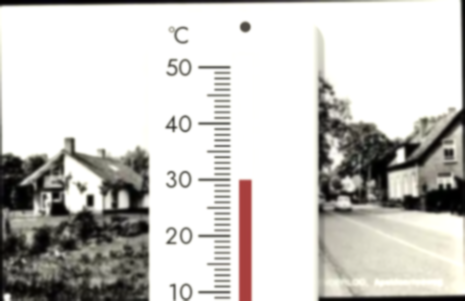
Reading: 30
